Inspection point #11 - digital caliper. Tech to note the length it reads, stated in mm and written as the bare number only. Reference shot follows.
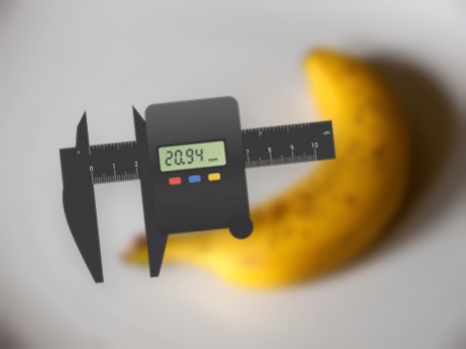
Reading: 20.94
